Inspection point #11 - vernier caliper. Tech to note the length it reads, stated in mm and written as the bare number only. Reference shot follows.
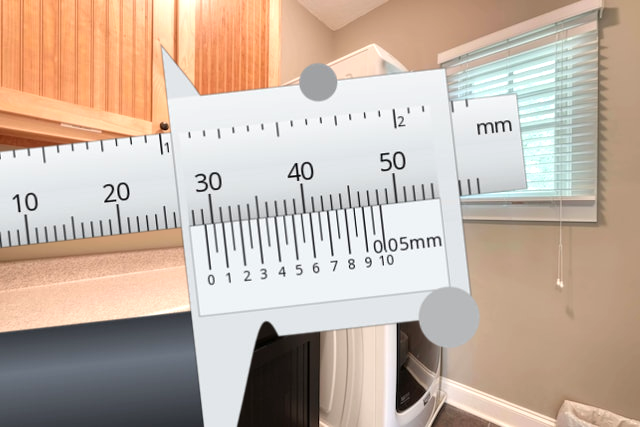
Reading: 29.2
